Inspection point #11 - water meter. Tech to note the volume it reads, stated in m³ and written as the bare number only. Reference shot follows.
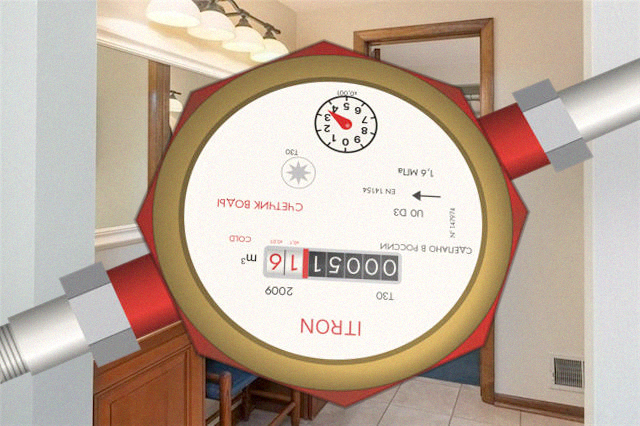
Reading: 51.163
